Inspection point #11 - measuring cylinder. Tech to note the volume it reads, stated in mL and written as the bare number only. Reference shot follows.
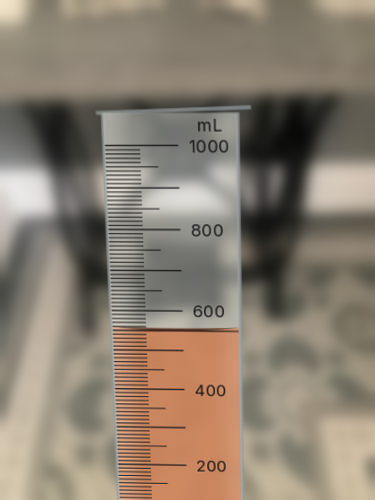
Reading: 550
